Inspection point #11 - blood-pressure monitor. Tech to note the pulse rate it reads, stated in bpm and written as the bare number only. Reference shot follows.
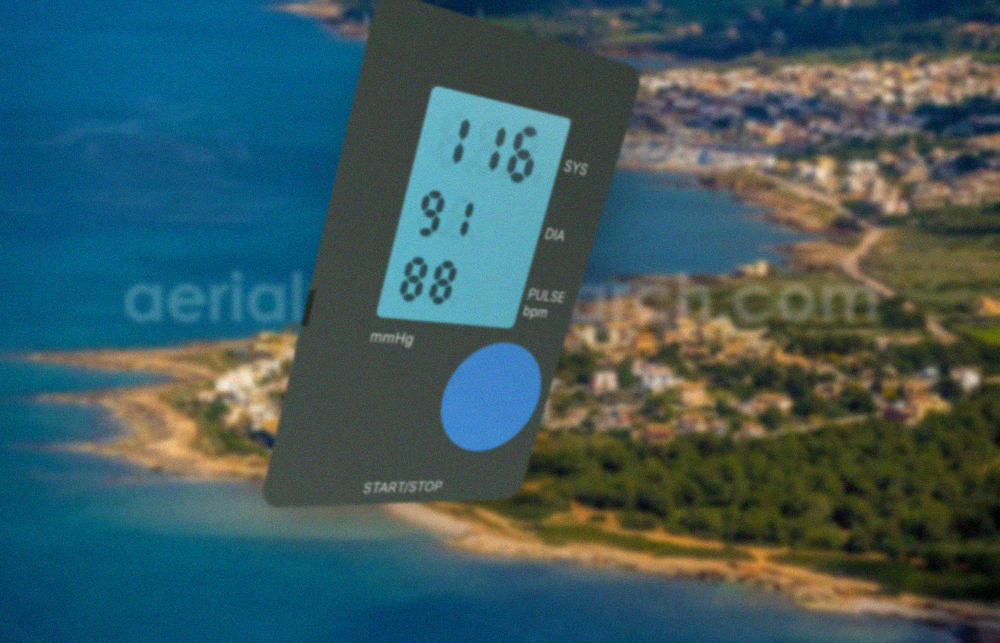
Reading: 88
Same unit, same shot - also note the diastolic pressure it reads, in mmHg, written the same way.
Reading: 91
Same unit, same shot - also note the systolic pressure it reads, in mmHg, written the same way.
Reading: 116
